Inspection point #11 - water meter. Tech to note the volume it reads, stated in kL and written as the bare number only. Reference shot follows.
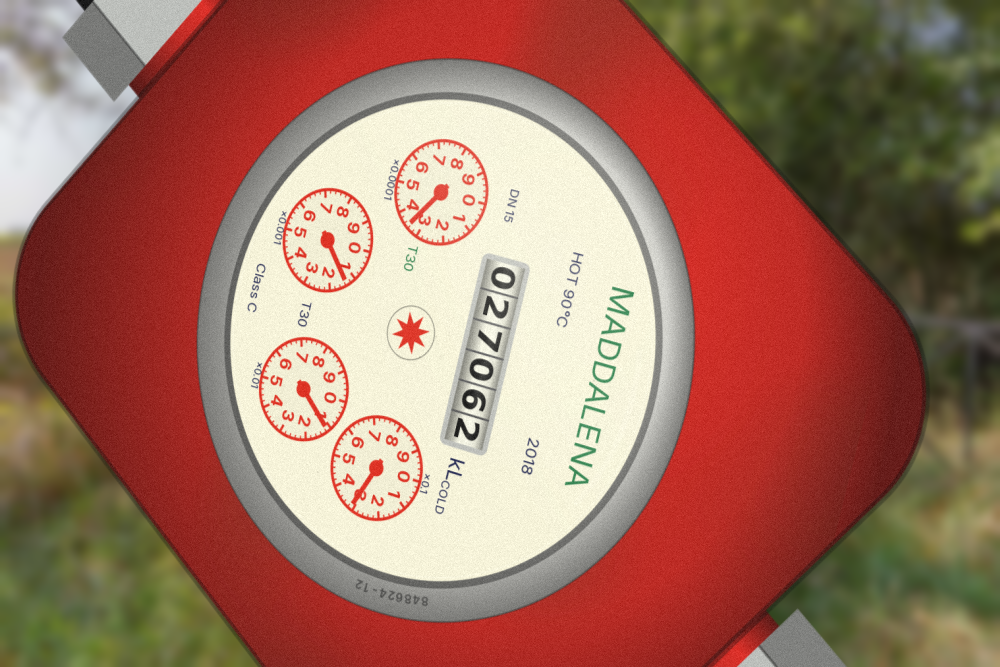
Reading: 27062.3113
